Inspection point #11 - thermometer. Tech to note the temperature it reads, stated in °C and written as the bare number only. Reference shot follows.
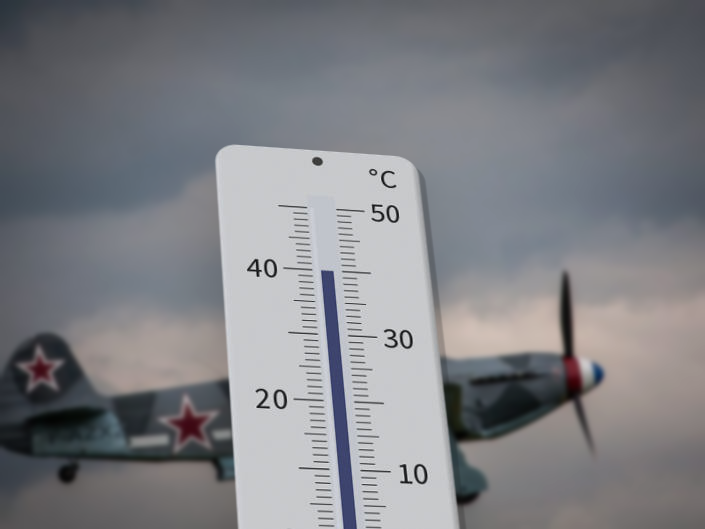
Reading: 40
